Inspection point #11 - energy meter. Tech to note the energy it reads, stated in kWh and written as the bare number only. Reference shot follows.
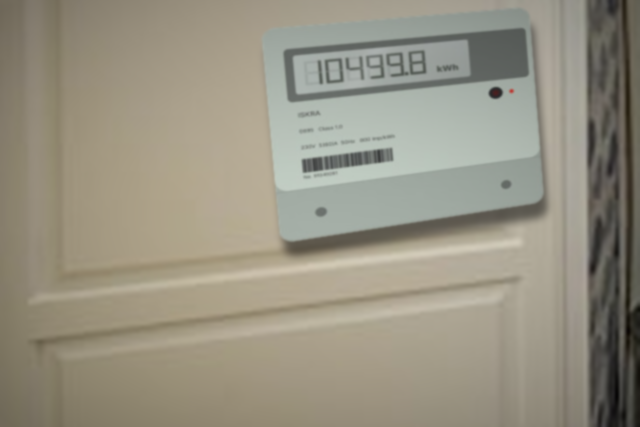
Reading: 10499.8
